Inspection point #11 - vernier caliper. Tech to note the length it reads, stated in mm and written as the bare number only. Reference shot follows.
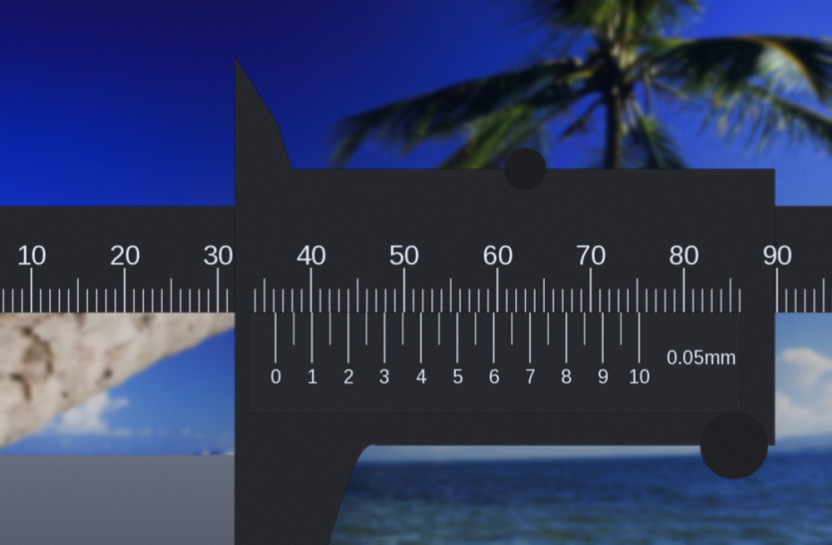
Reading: 36.2
